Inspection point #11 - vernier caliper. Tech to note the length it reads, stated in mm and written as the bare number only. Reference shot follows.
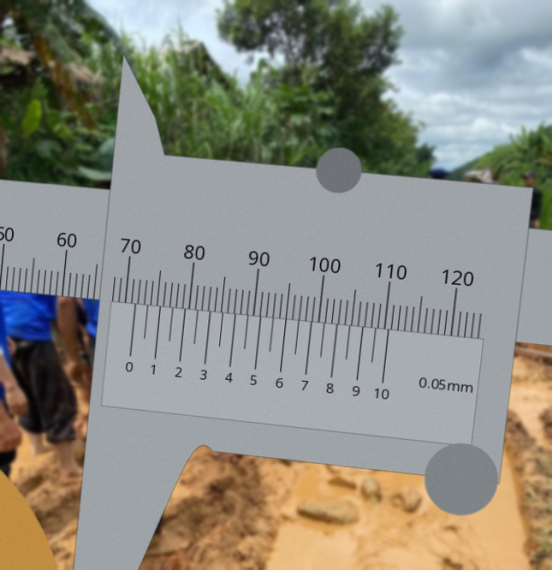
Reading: 71.6
